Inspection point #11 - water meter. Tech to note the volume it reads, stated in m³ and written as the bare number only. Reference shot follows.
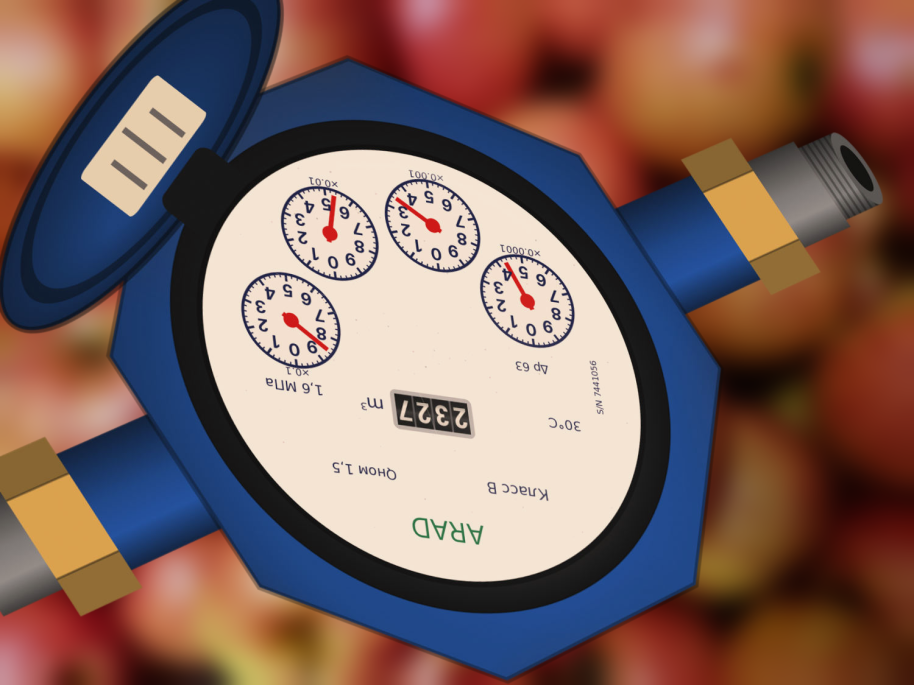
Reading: 2327.8534
